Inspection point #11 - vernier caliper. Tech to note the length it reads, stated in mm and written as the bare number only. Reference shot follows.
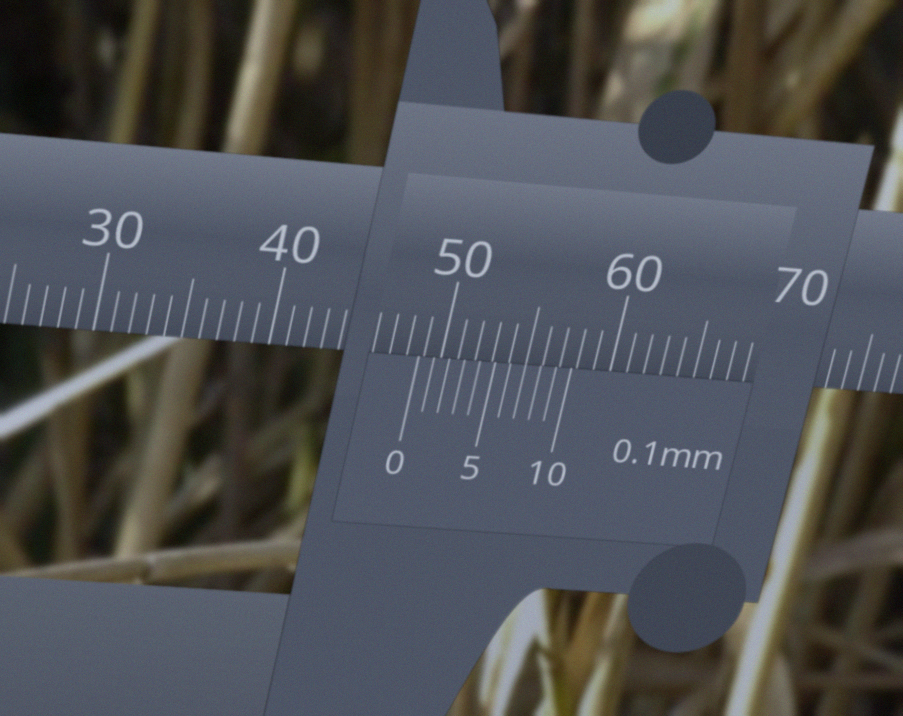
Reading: 48.7
